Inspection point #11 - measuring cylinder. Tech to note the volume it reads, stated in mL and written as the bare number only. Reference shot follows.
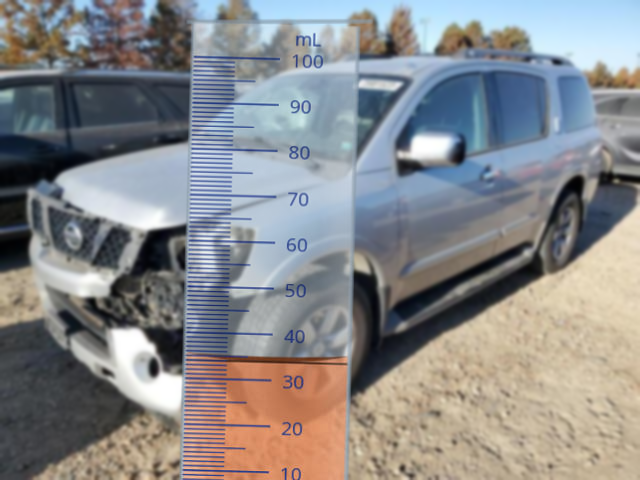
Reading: 34
